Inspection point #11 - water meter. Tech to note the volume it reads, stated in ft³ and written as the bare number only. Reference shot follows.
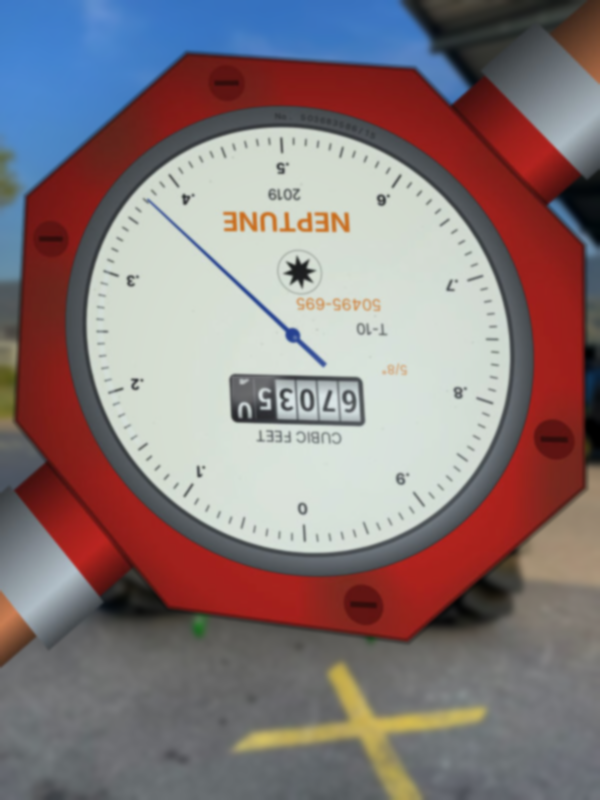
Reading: 670350.37
